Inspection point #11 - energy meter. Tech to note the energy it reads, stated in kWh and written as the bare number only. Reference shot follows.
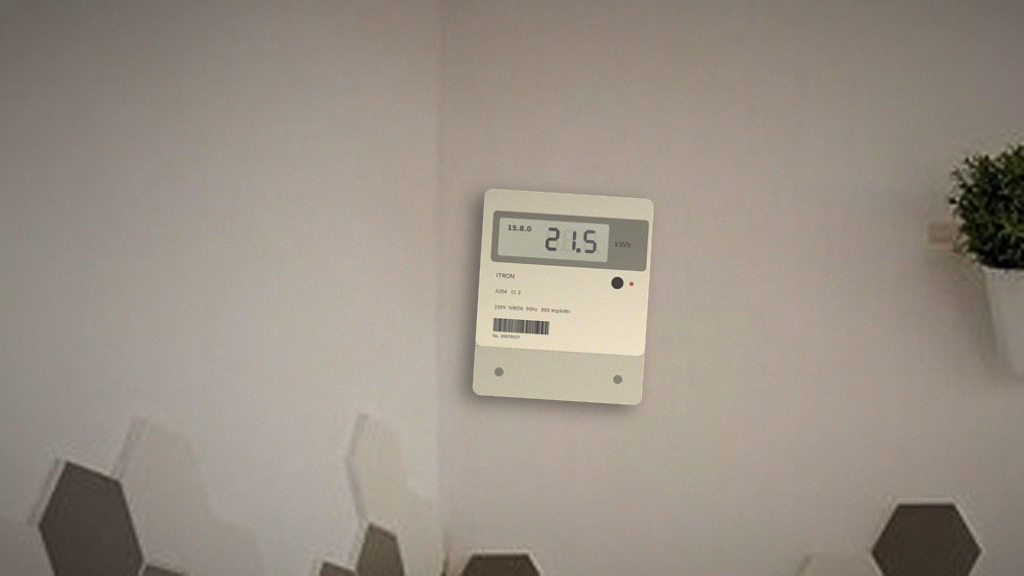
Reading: 21.5
